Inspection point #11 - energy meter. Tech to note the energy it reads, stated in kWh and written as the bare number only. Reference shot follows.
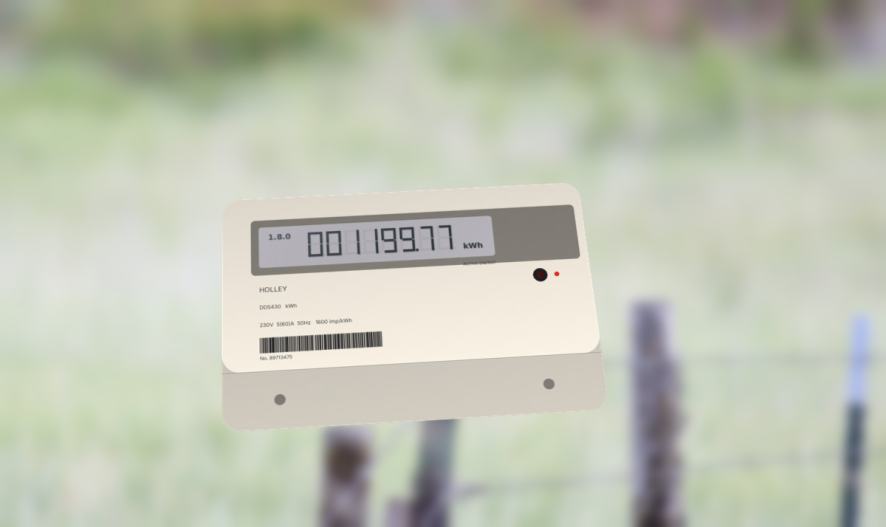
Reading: 1199.77
